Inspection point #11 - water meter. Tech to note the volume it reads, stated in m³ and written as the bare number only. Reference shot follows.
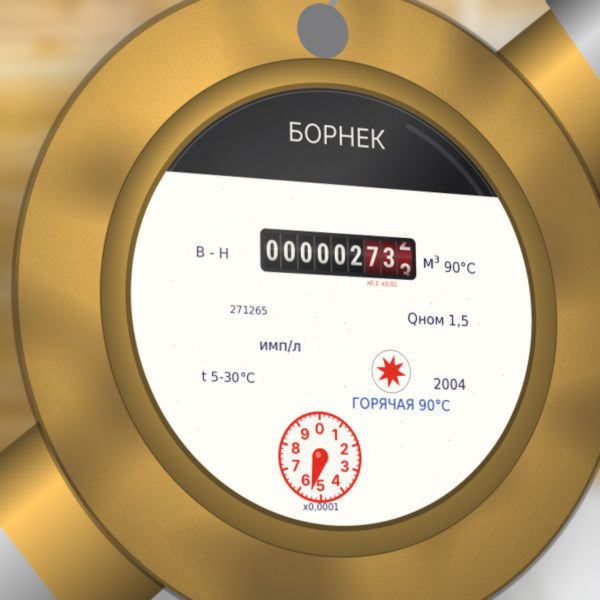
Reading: 2.7325
